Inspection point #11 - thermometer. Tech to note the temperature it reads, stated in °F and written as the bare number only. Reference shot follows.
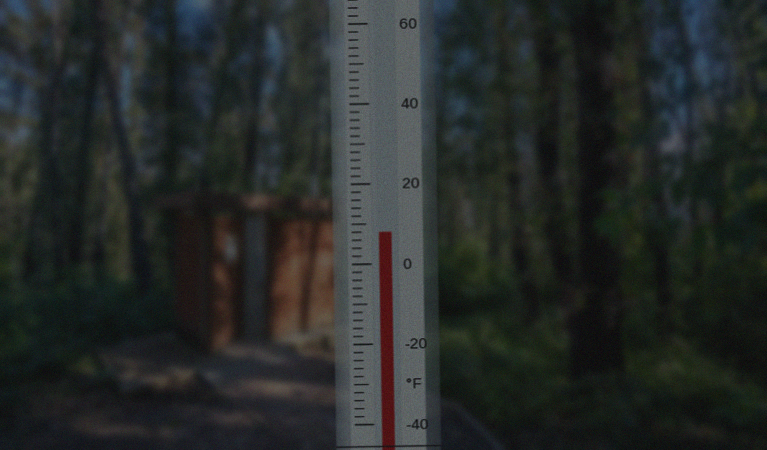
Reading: 8
